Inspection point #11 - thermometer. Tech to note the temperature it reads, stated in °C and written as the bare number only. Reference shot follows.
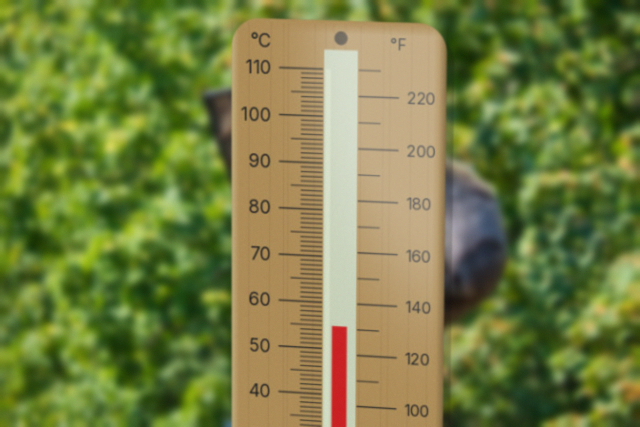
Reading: 55
